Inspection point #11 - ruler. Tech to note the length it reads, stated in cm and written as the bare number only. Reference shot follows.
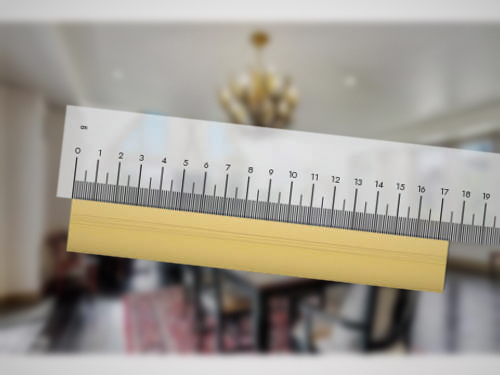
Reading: 17.5
